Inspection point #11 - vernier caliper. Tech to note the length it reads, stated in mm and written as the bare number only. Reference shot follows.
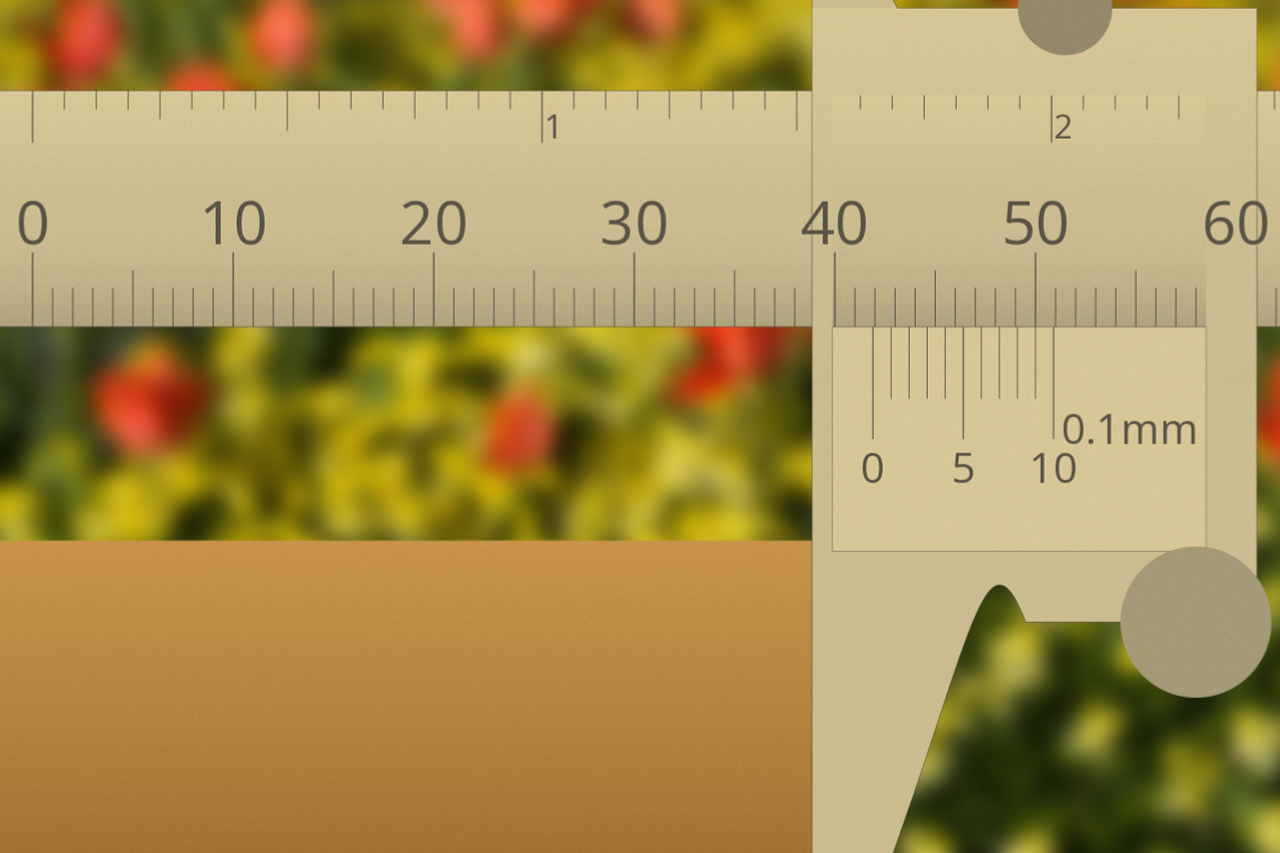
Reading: 41.9
